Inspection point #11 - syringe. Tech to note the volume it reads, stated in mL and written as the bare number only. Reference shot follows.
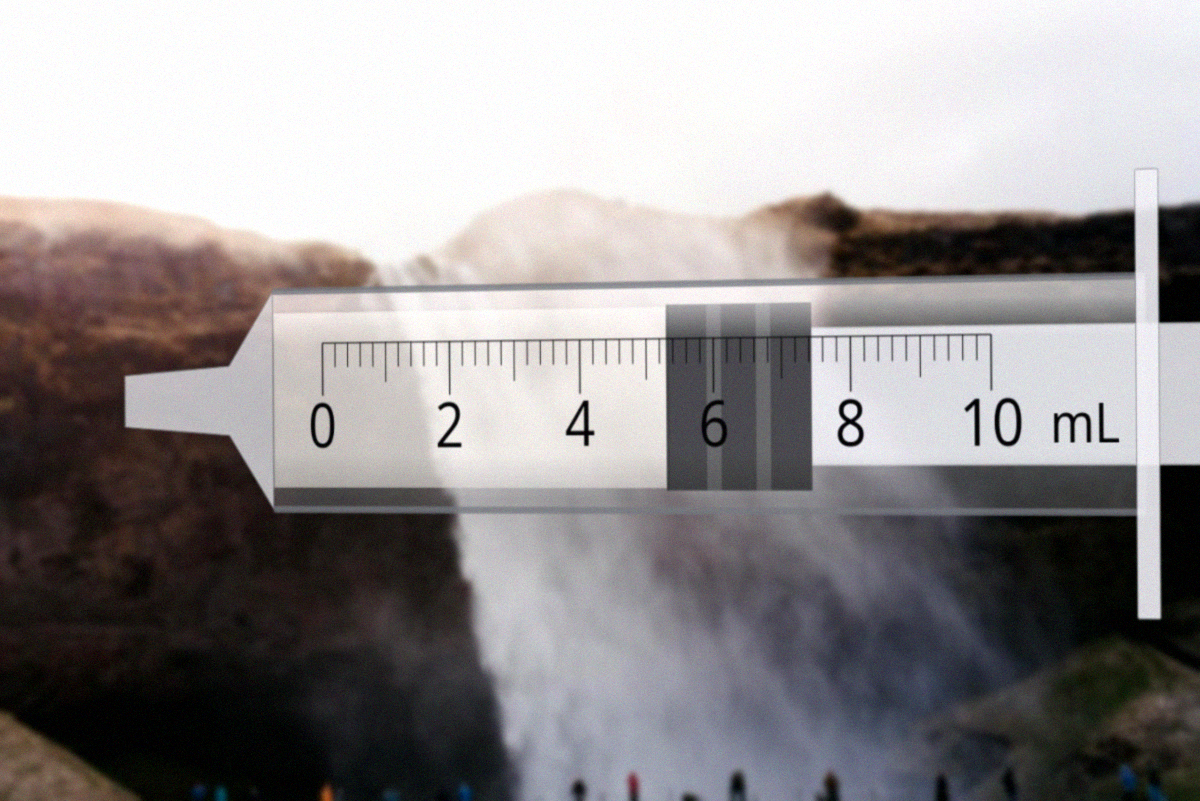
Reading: 5.3
